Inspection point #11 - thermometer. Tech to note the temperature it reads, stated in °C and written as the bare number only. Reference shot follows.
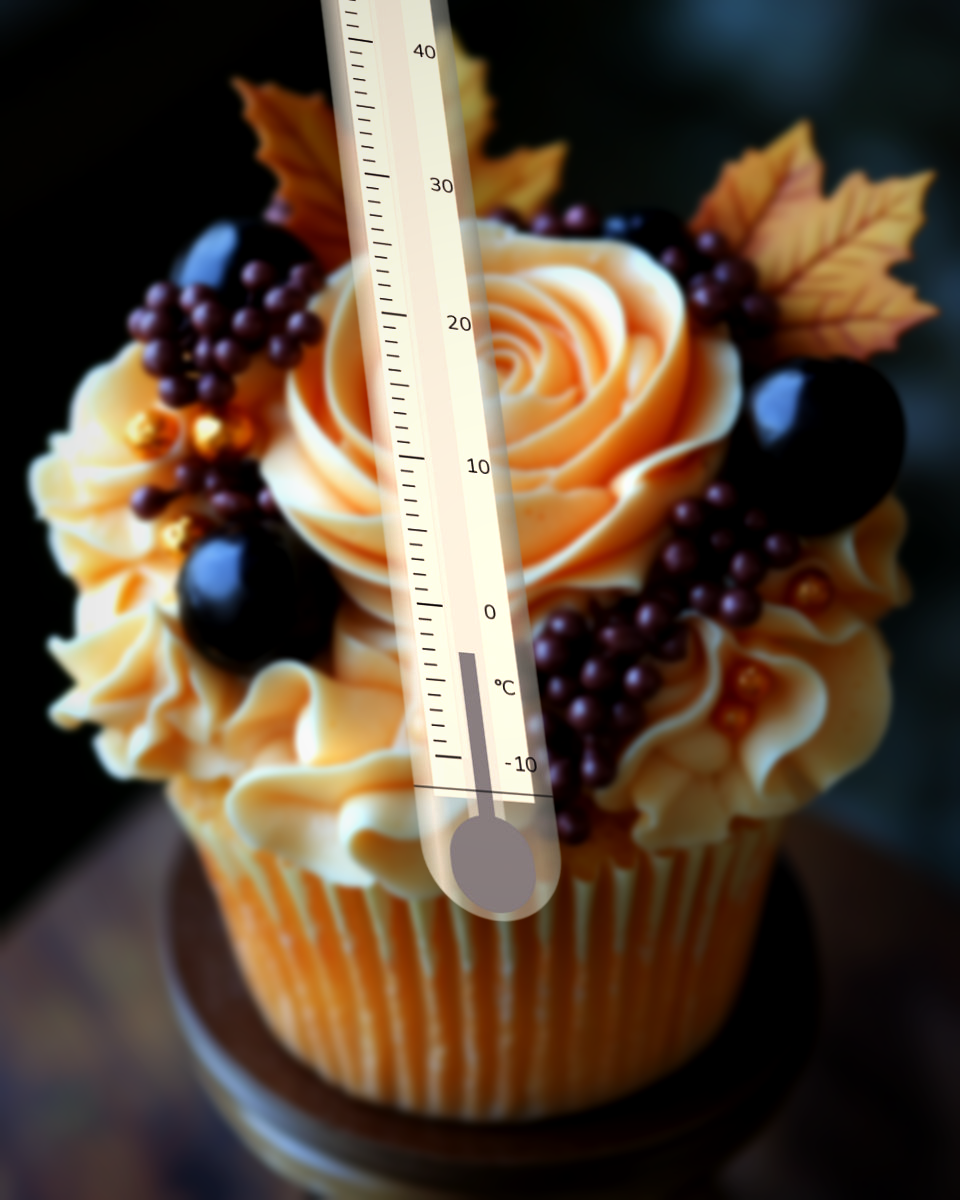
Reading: -3
